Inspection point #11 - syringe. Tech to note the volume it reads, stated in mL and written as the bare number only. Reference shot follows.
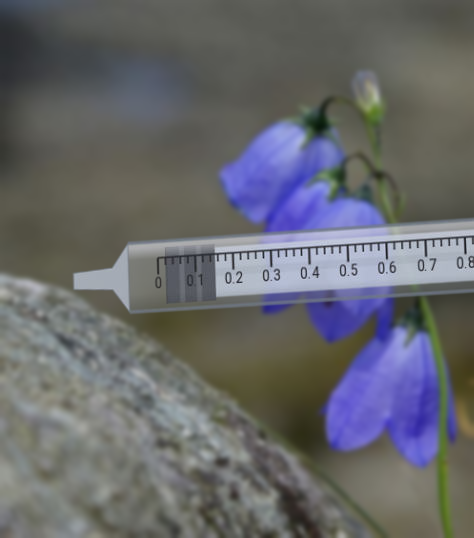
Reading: 0.02
